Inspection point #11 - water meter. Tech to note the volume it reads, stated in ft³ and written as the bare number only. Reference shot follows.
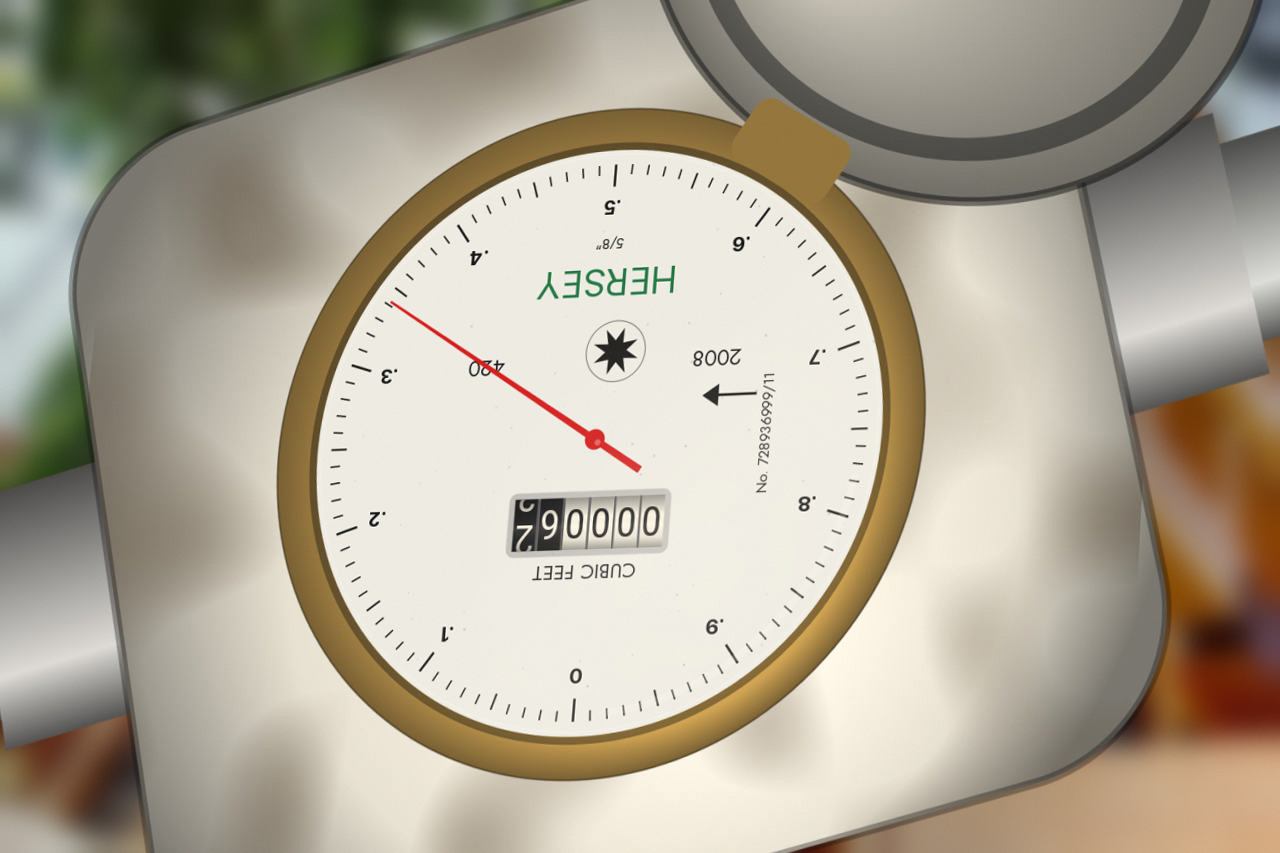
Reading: 62.34
